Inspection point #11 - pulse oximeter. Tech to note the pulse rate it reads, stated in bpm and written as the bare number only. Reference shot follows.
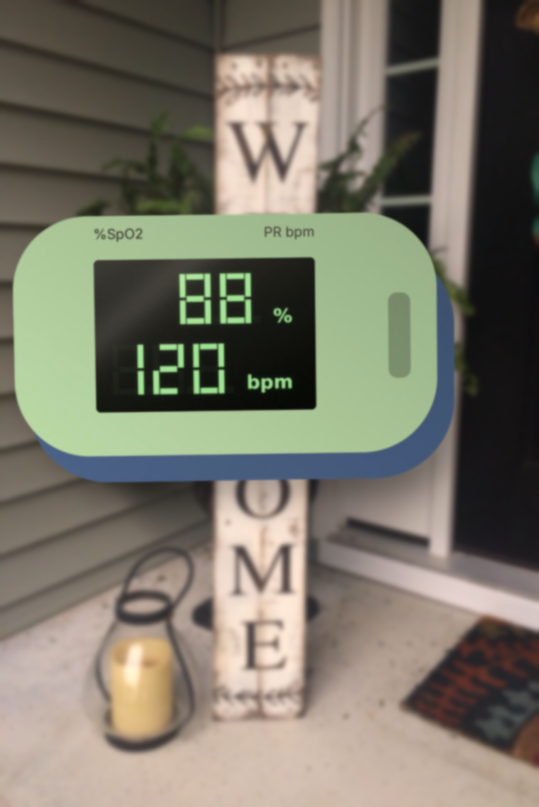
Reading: 120
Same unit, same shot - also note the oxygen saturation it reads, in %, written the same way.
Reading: 88
